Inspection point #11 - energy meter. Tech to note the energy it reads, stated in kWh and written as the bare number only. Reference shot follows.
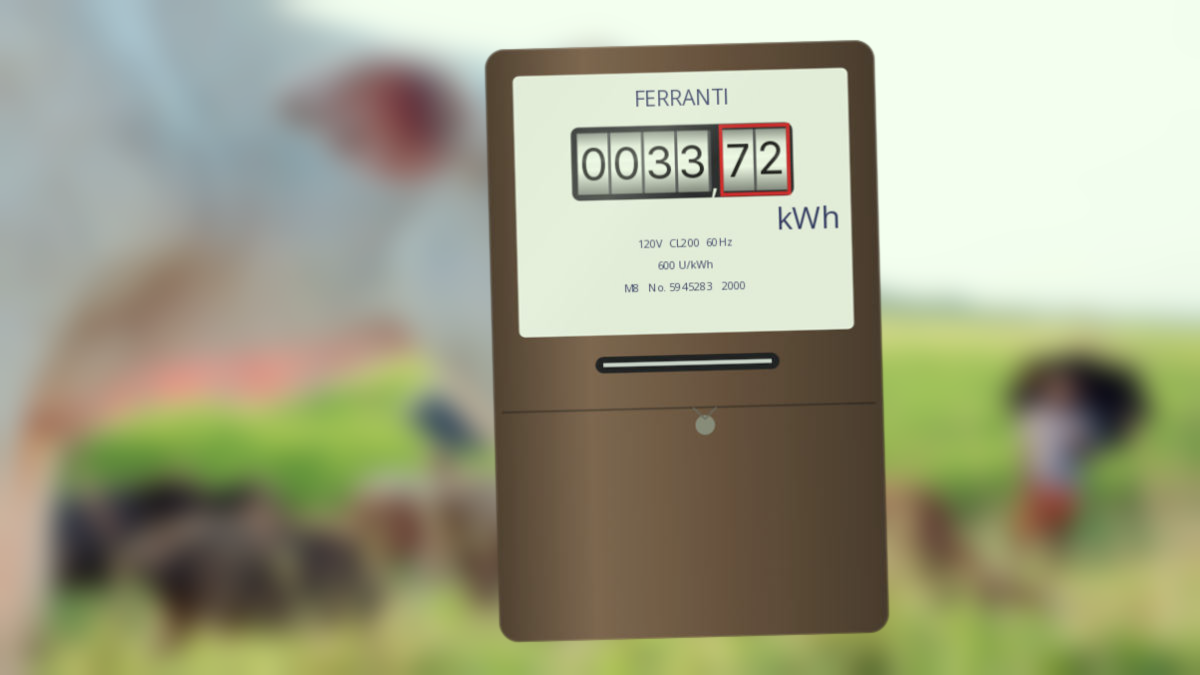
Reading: 33.72
